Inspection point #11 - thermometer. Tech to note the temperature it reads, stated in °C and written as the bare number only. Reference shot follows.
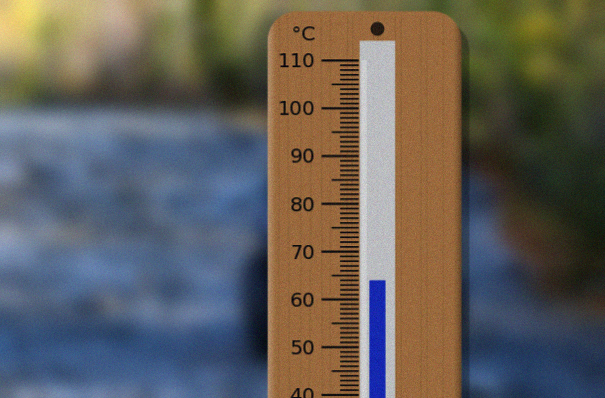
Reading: 64
